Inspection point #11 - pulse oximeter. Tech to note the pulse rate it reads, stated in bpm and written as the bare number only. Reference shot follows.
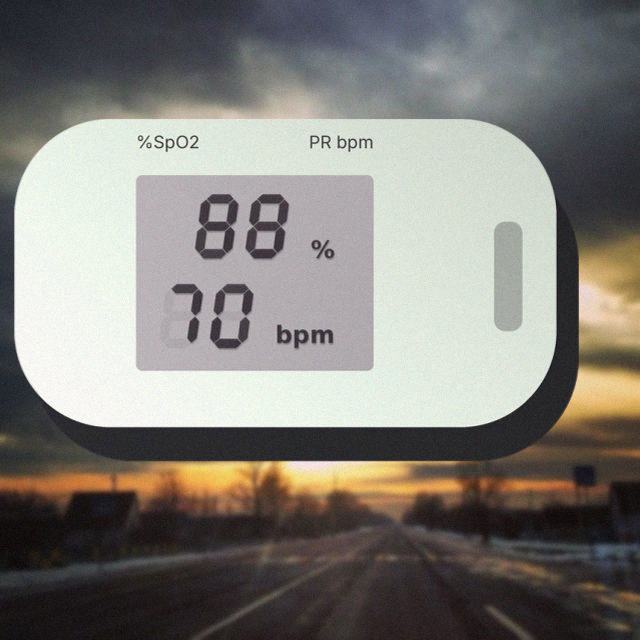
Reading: 70
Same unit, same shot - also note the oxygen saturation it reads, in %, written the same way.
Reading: 88
